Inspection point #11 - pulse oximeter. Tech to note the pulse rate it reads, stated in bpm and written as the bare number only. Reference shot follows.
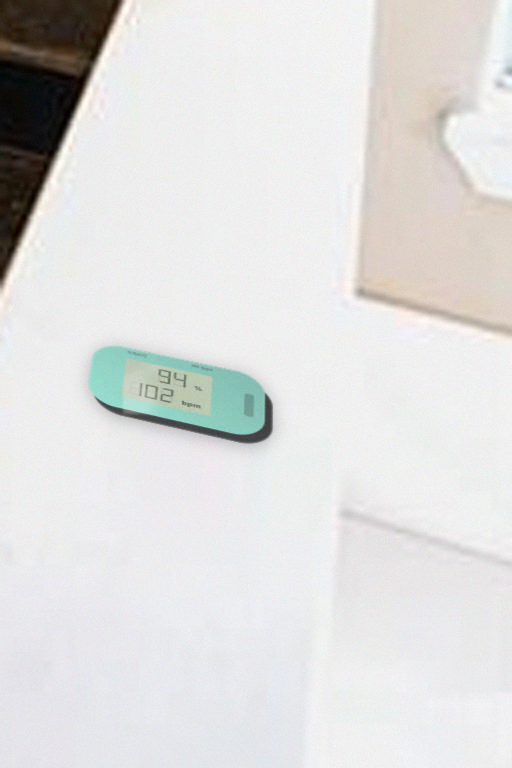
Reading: 102
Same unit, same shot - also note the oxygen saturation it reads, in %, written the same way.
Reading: 94
